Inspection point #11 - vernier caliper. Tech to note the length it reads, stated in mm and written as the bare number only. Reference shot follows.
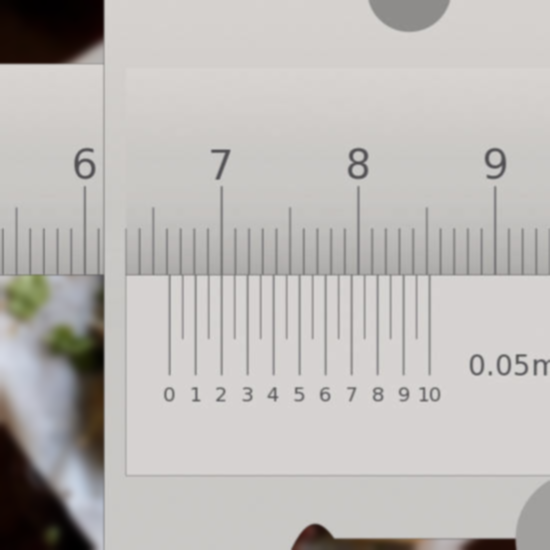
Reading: 66.2
